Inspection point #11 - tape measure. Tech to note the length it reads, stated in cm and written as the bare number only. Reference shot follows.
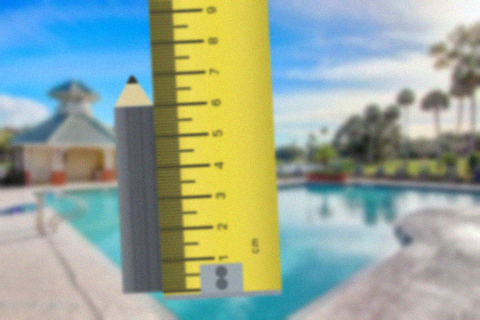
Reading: 7
